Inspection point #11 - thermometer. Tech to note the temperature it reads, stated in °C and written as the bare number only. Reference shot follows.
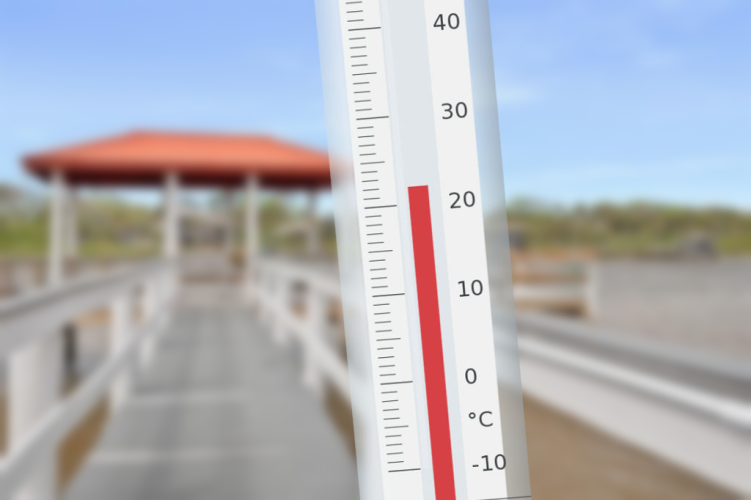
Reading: 22
